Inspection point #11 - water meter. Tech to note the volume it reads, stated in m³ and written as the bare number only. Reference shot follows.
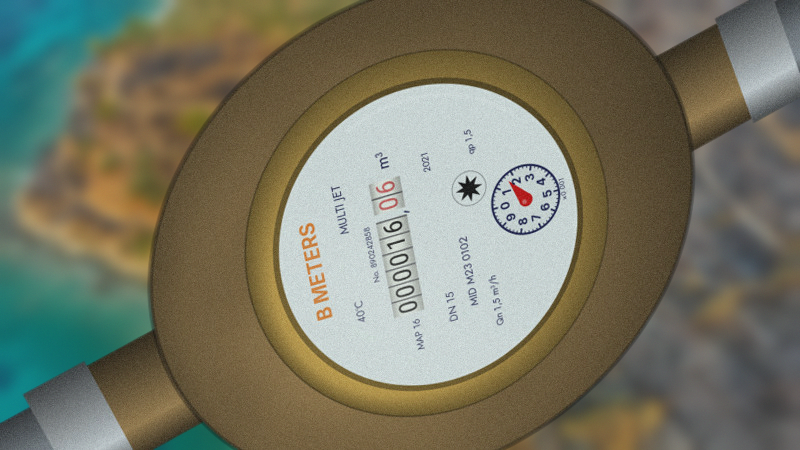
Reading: 16.061
